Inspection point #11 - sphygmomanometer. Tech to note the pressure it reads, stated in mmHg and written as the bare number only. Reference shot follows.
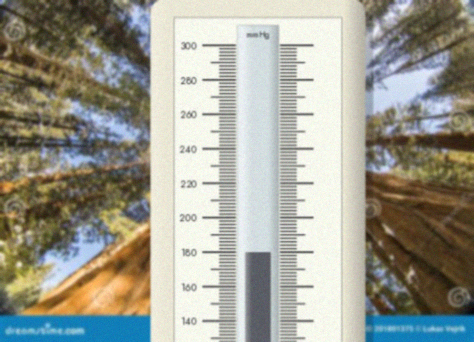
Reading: 180
